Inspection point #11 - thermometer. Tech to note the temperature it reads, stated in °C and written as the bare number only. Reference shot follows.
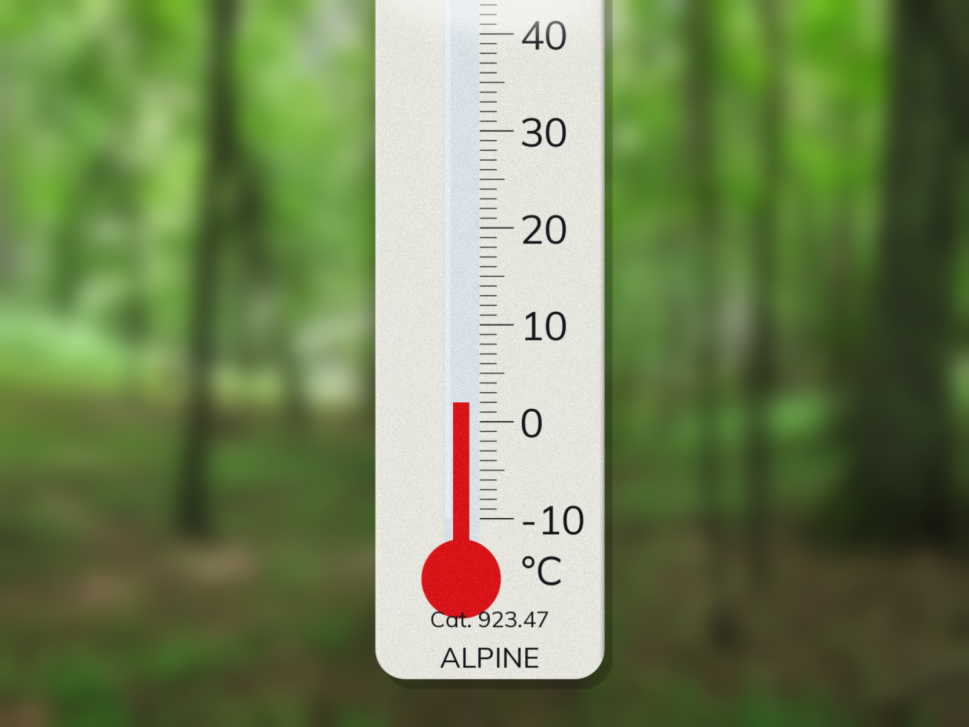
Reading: 2
